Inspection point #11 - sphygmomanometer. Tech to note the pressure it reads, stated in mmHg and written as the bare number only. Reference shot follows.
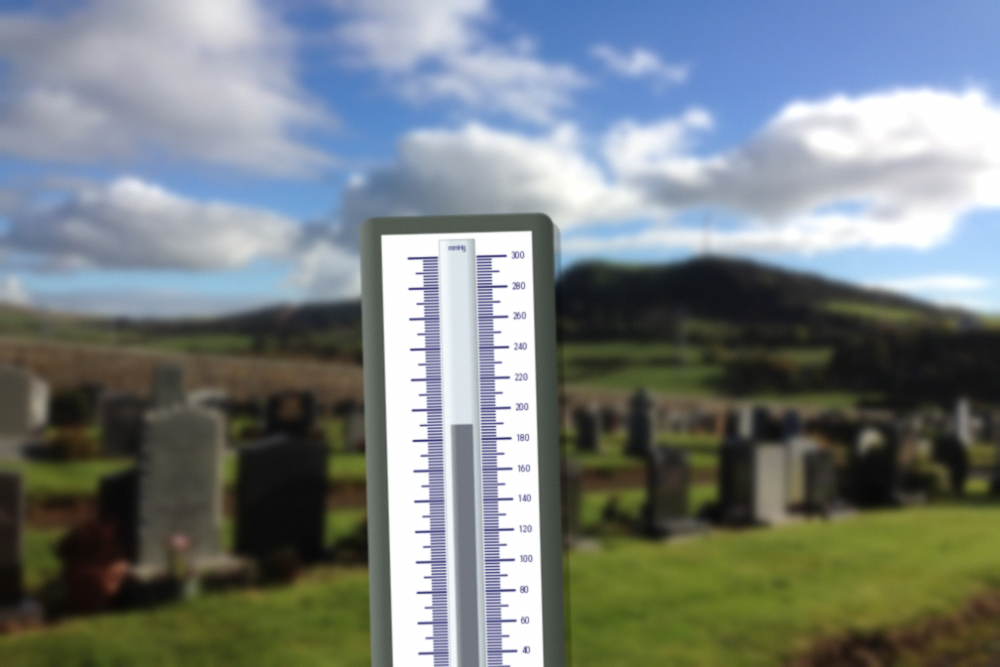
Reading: 190
